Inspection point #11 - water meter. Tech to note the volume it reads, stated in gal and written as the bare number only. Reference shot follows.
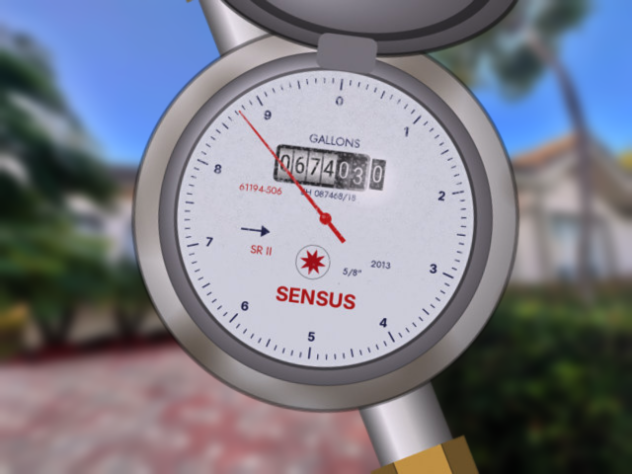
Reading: 674028.7
